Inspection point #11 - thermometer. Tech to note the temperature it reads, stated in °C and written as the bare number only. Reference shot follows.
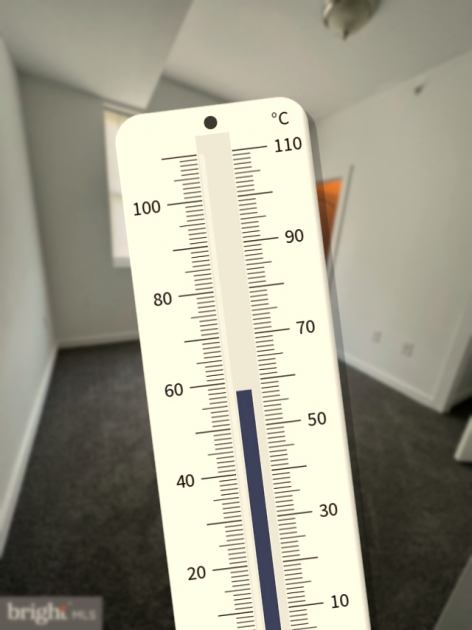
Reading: 58
